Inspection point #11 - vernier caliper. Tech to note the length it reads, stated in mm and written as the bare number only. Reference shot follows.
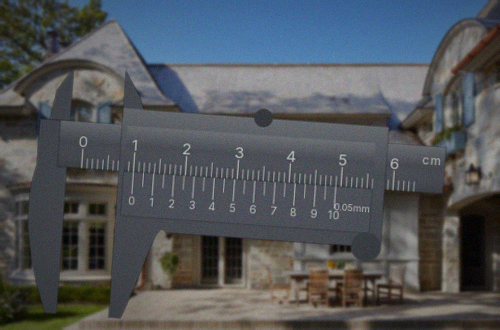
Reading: 10.0
